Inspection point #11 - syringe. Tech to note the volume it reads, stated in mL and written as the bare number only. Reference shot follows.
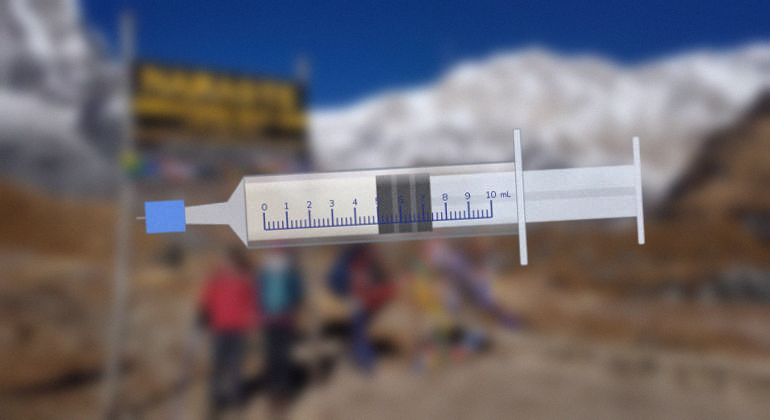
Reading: 5
